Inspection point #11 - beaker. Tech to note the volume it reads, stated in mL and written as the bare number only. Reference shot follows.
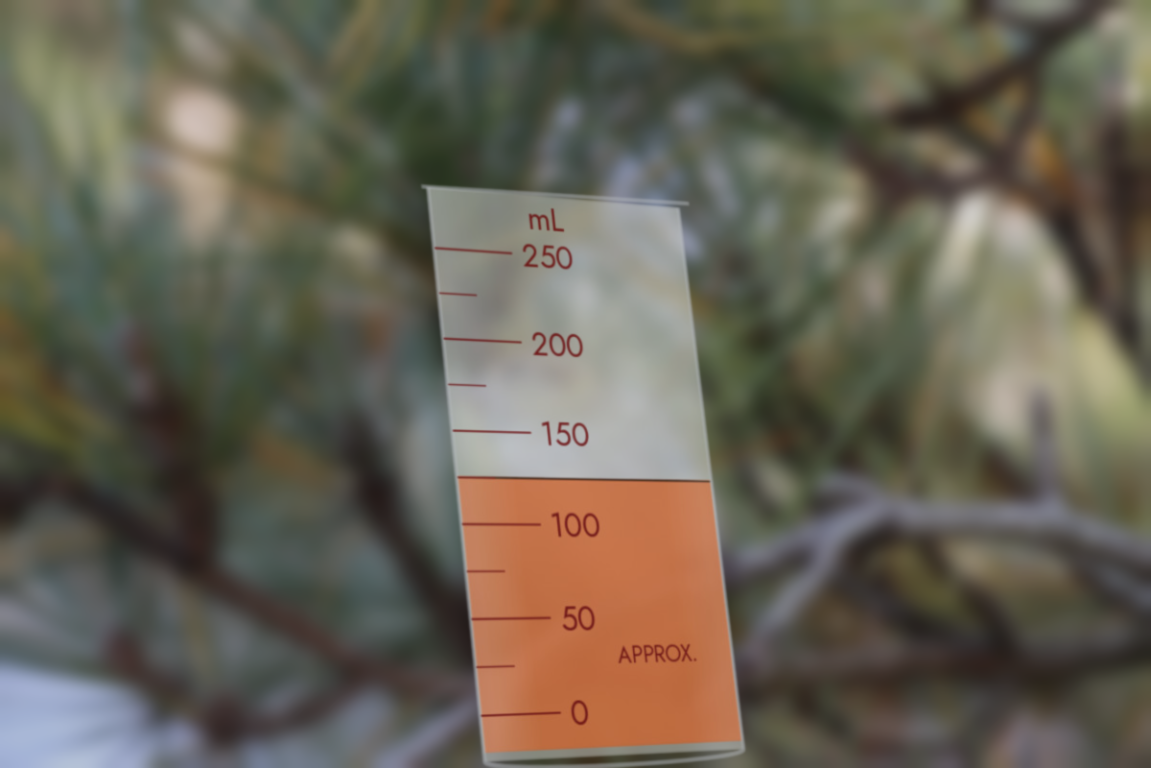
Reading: 125
